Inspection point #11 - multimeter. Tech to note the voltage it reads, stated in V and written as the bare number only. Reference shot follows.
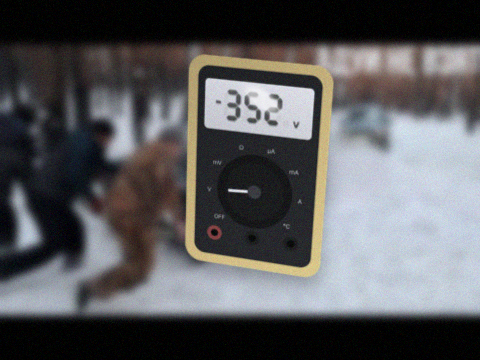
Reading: -352
